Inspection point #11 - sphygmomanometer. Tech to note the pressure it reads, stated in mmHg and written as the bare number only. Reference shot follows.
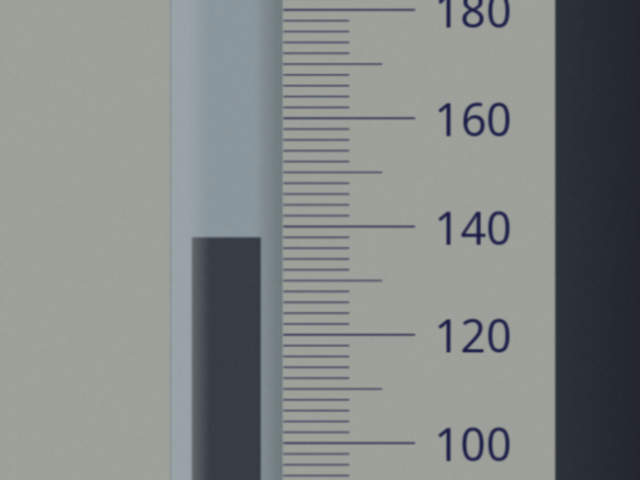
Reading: 138
